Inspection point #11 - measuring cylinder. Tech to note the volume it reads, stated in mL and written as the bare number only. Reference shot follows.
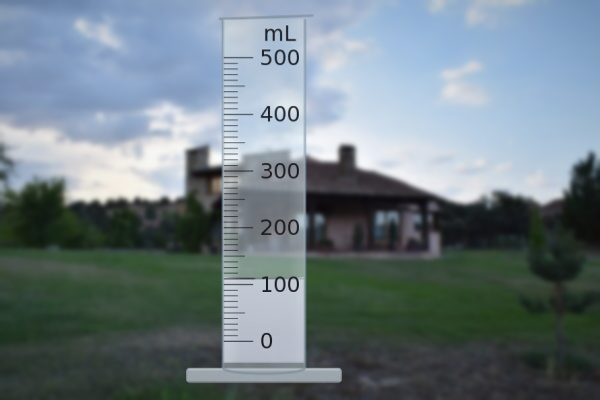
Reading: 110
